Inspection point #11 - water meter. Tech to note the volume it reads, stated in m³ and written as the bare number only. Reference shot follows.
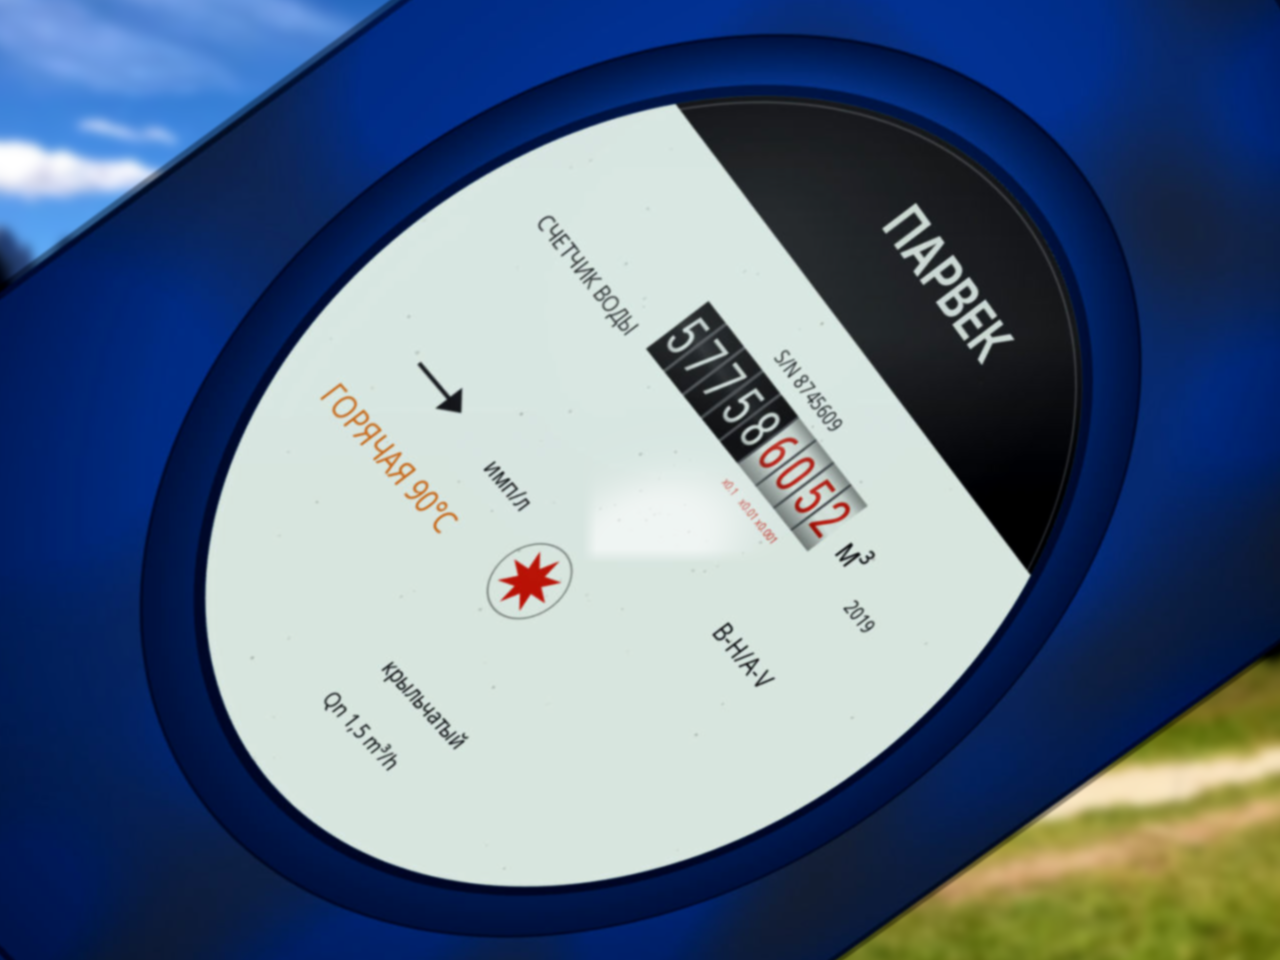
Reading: 57758.6052
